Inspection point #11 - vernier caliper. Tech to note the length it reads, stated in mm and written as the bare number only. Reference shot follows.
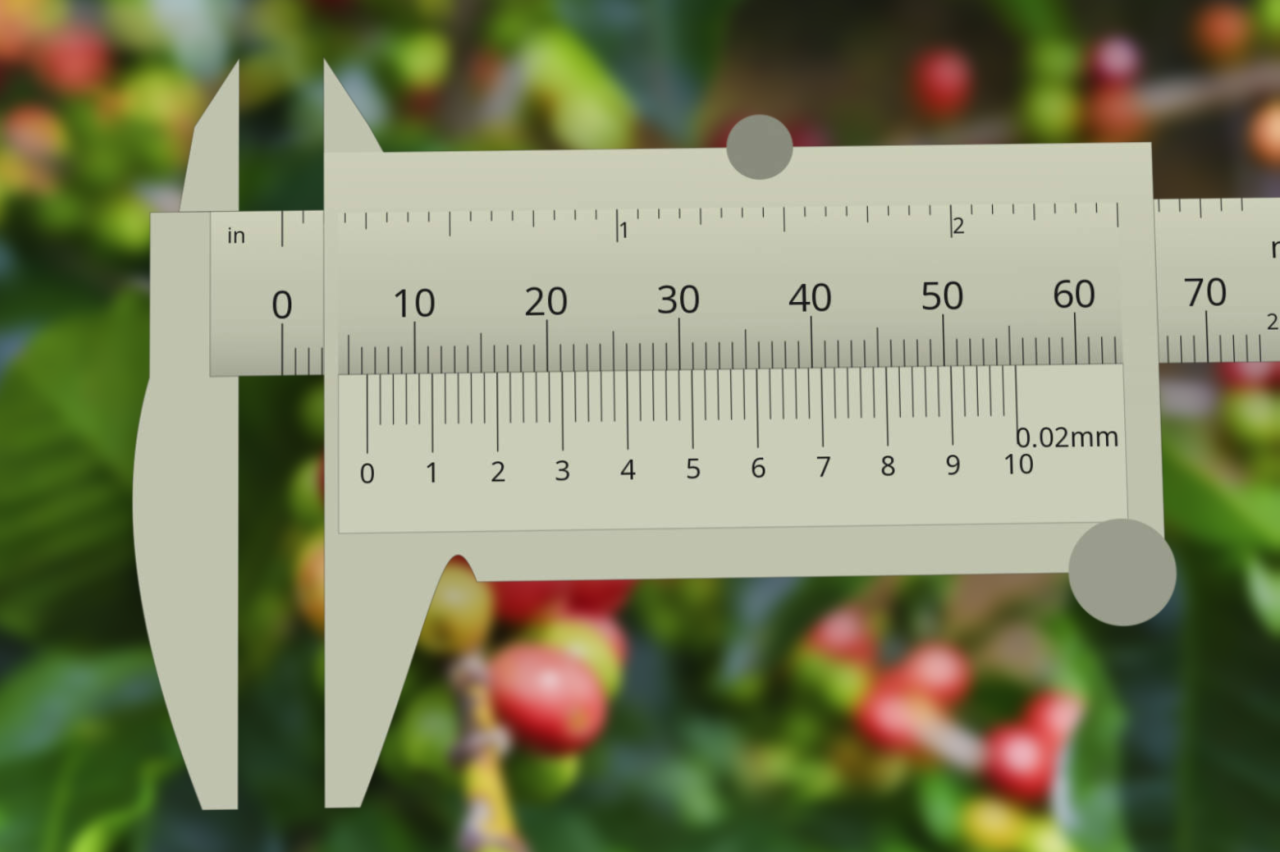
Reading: 6.4
